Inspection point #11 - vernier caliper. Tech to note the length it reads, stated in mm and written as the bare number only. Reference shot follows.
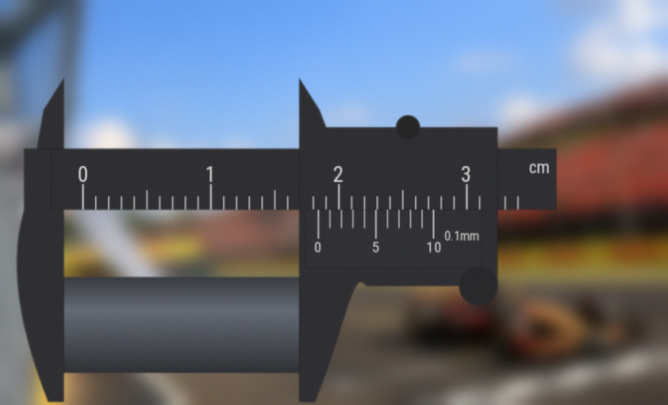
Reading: 18.4
